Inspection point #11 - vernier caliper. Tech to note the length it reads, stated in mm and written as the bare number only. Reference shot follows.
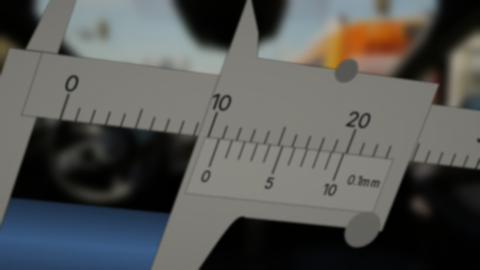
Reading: 10.8
